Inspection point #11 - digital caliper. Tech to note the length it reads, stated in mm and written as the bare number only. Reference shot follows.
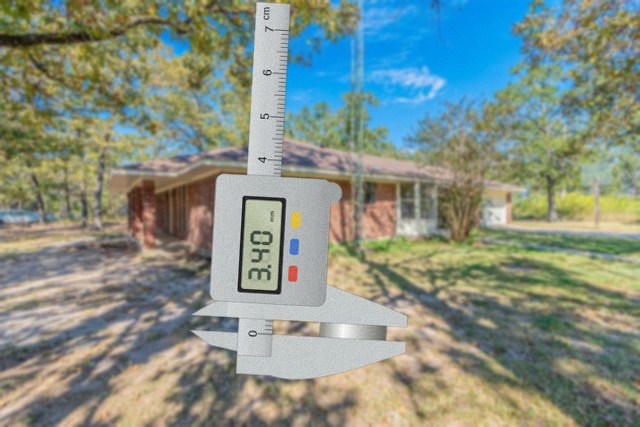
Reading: 3.40
